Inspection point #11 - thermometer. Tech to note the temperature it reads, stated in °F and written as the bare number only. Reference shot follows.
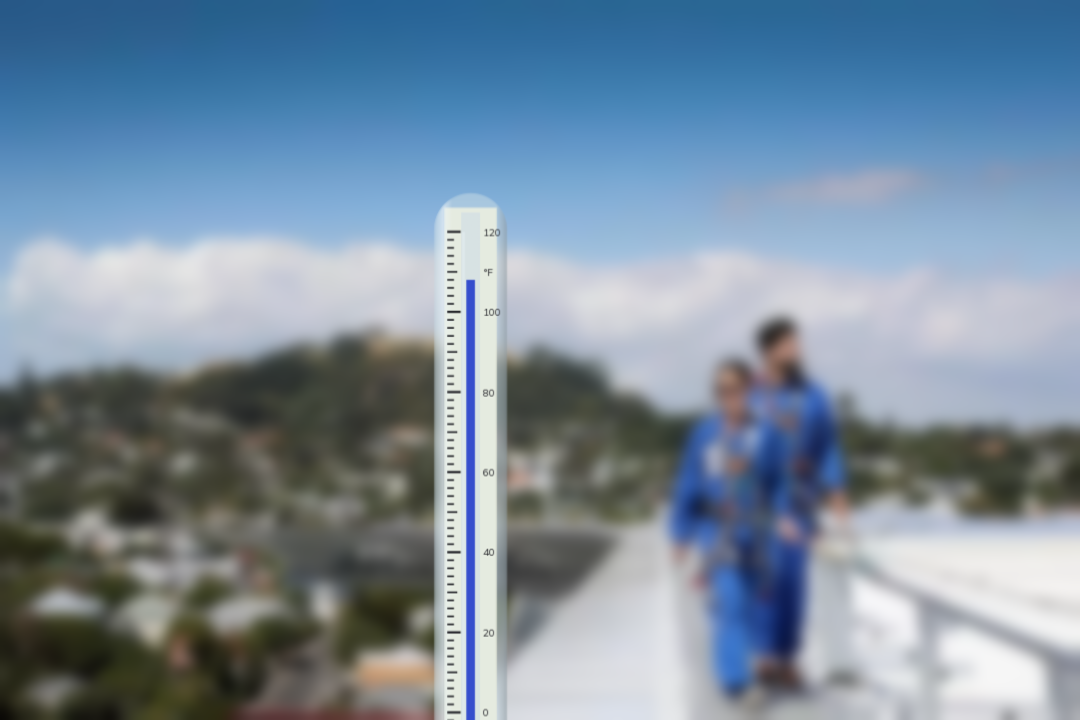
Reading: 108
